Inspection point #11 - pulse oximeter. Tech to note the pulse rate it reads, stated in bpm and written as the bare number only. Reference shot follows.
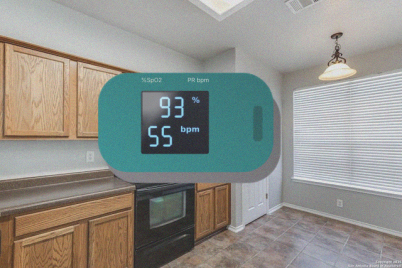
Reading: 55
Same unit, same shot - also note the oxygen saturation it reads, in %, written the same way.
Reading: 93
